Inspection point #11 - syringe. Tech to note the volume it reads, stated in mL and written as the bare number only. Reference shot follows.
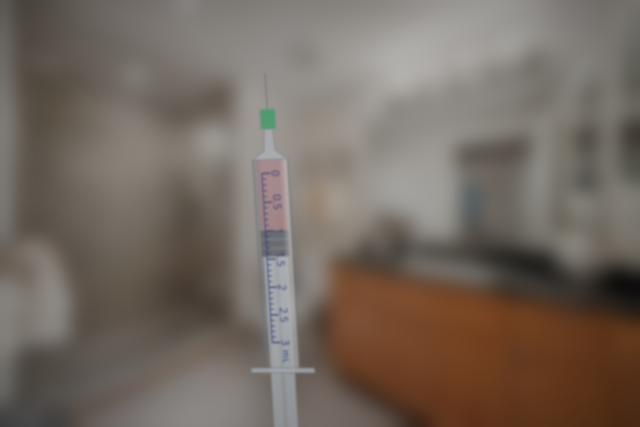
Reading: 1
